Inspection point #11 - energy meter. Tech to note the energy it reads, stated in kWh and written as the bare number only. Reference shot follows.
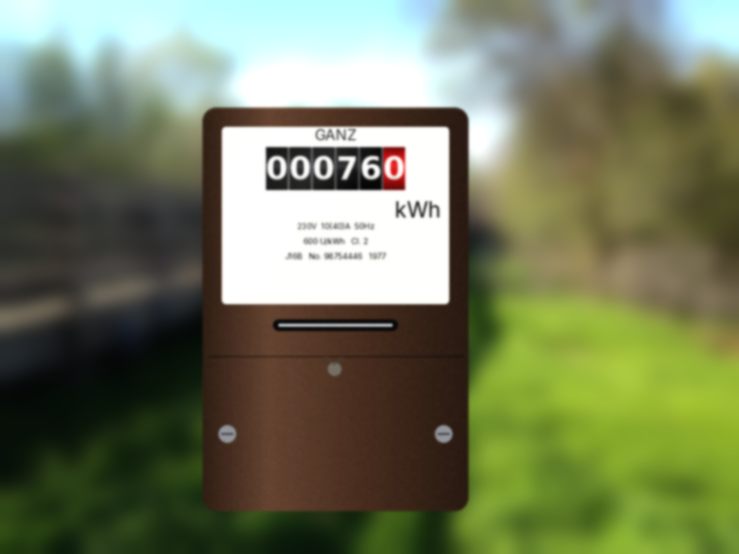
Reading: 76.0
